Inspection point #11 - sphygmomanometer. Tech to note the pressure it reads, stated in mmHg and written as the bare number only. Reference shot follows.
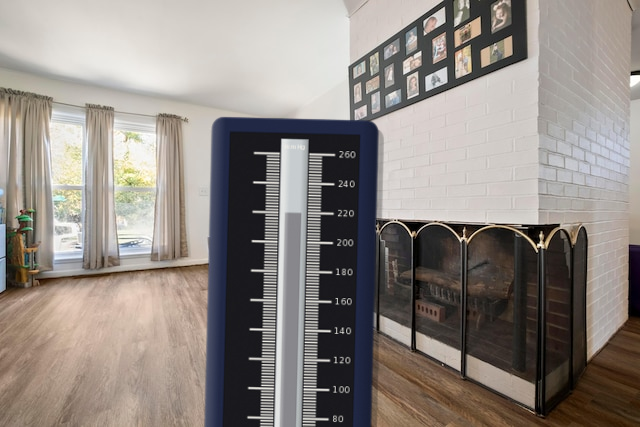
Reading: 220
